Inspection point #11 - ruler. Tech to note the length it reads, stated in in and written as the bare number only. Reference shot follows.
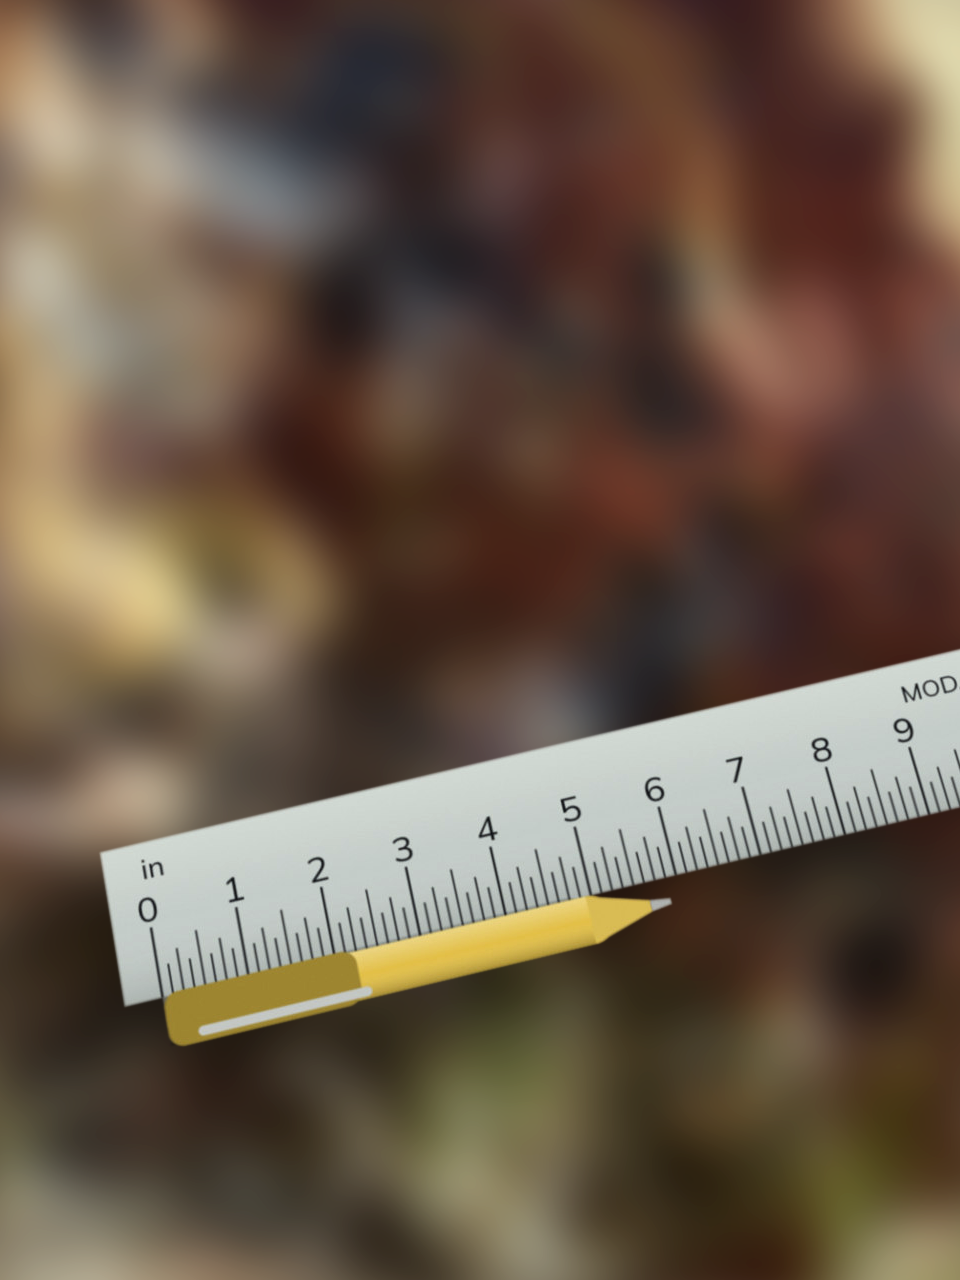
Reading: 5.875
